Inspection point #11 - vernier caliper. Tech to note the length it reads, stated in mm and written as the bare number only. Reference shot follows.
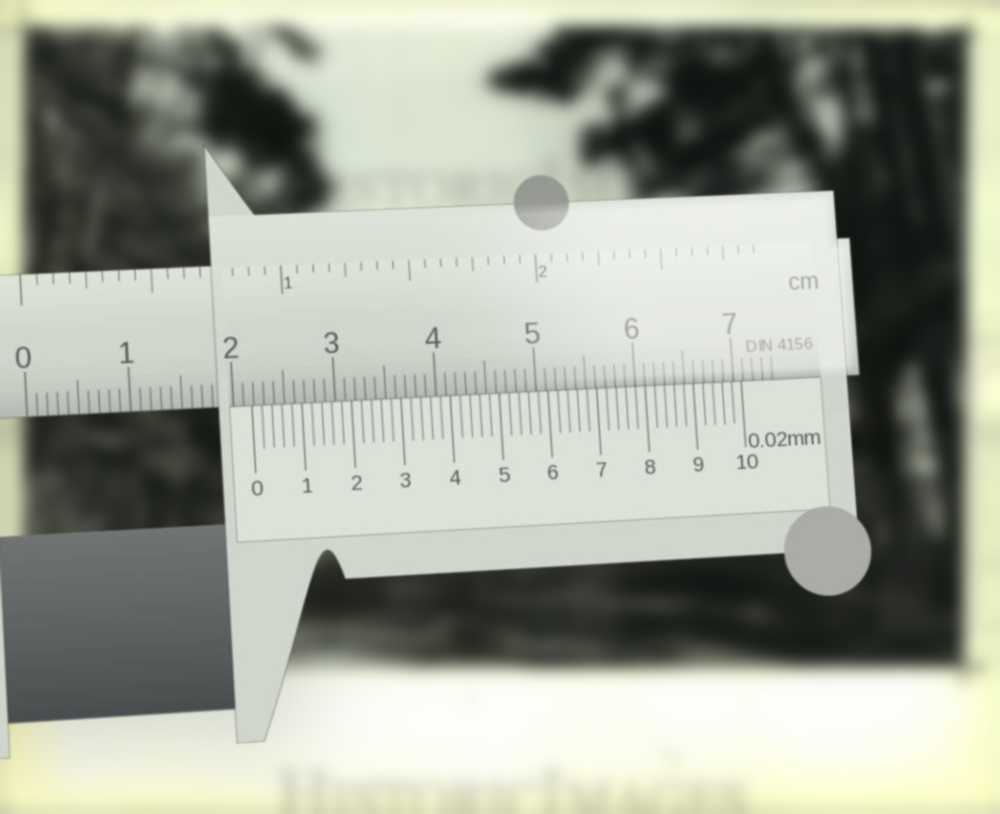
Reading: 21.8
